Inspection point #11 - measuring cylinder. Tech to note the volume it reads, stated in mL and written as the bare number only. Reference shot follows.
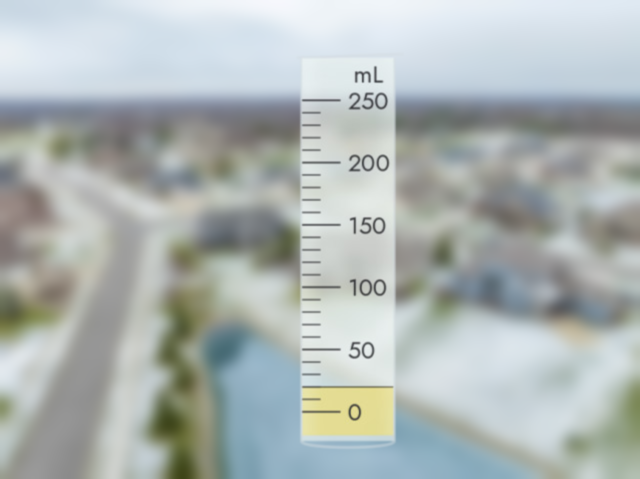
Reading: 20
